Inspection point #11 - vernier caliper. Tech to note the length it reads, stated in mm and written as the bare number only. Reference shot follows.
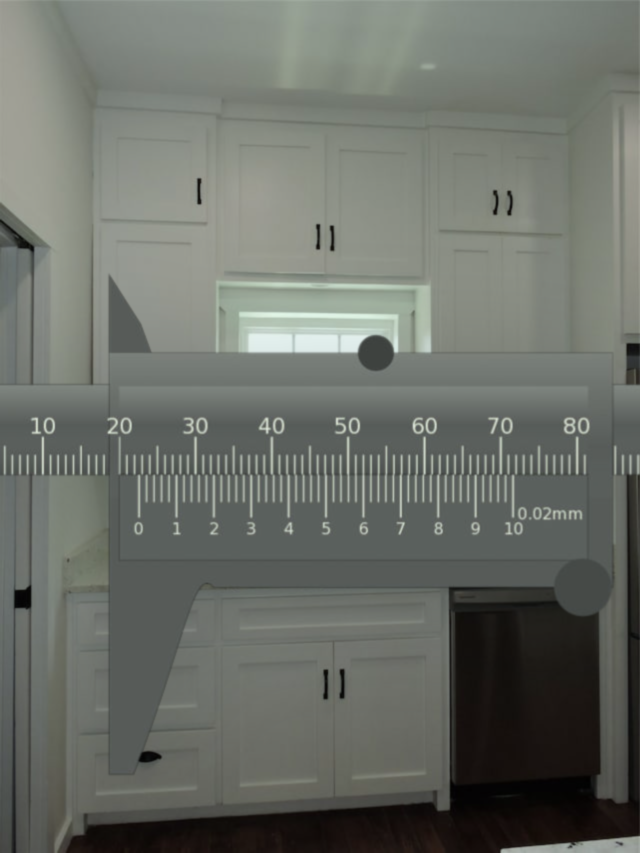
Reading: 22.6
